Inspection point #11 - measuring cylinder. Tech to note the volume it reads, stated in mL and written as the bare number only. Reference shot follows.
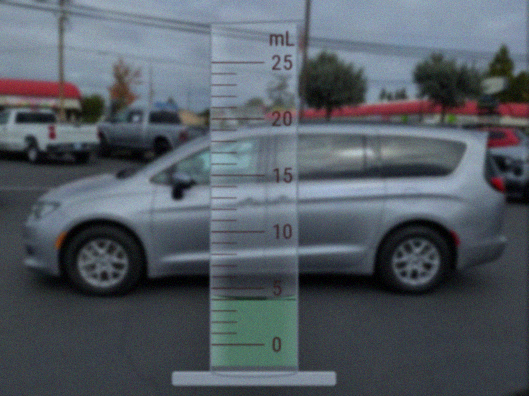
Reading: 4
